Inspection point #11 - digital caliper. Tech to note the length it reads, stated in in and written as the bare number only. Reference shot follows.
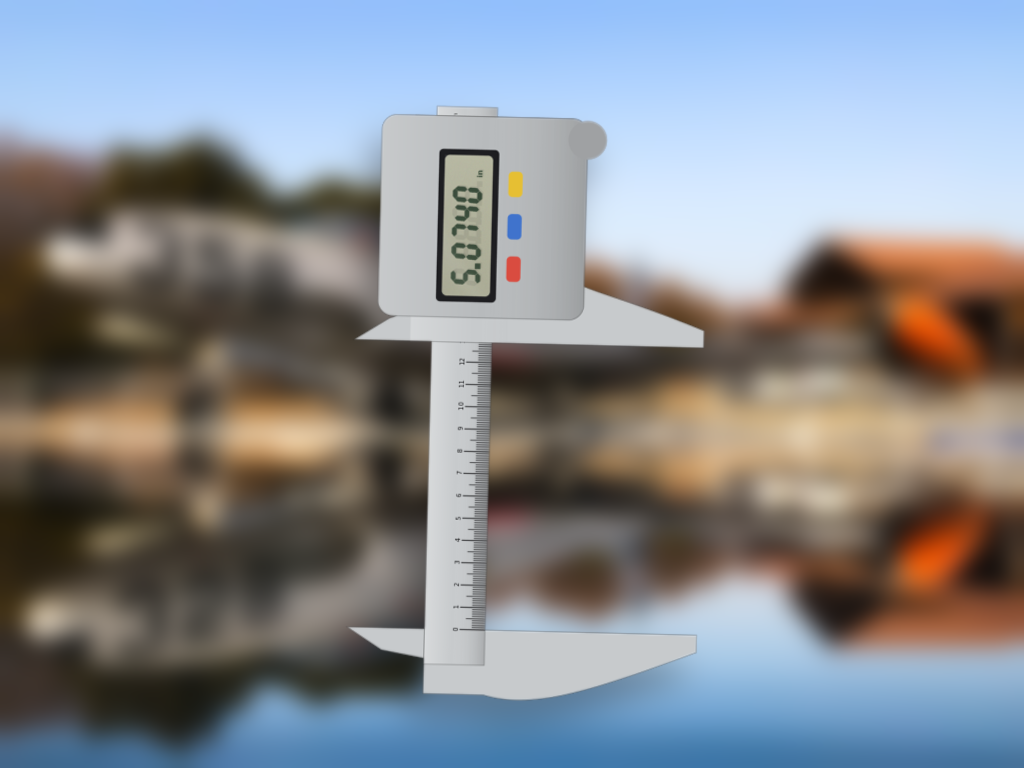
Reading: 5.0740
